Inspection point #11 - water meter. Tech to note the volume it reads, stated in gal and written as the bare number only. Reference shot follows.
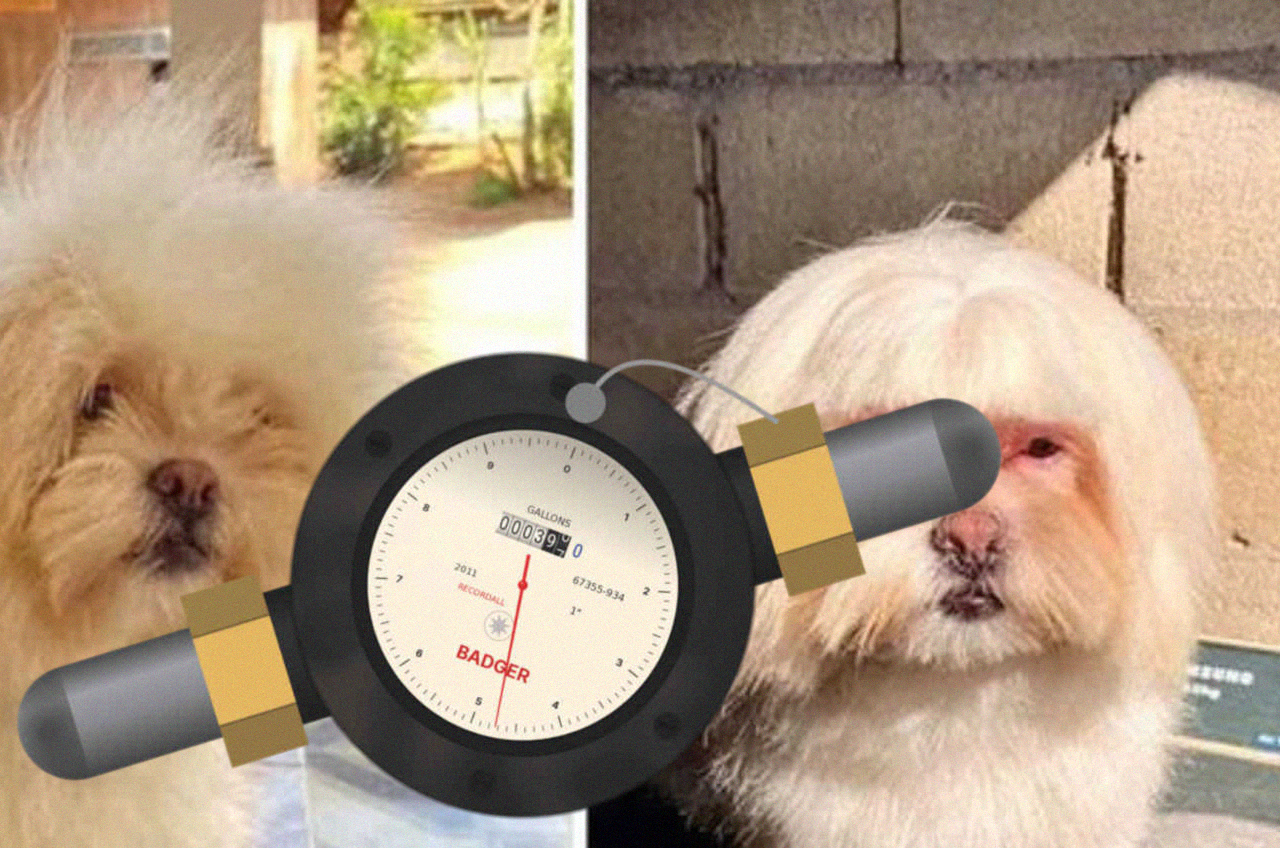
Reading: 3964.7
